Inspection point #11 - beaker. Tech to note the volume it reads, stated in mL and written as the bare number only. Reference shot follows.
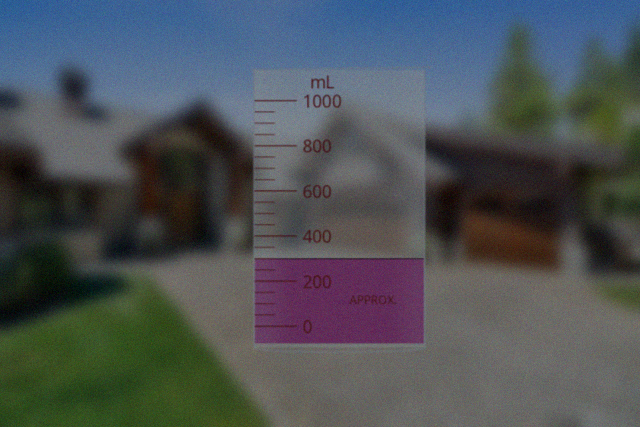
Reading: 300
